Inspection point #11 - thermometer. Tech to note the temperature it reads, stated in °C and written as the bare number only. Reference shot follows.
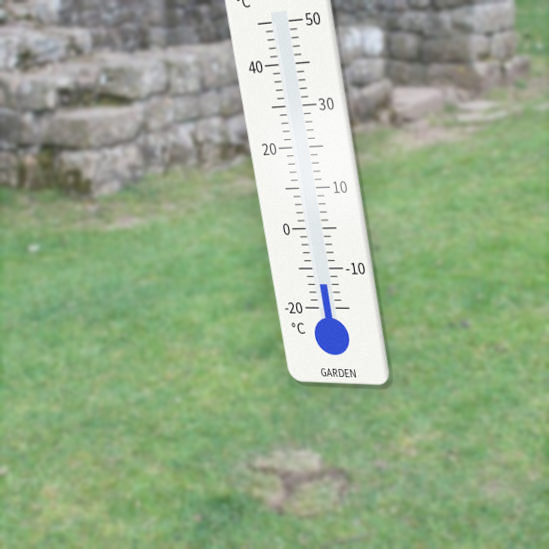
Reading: -14
